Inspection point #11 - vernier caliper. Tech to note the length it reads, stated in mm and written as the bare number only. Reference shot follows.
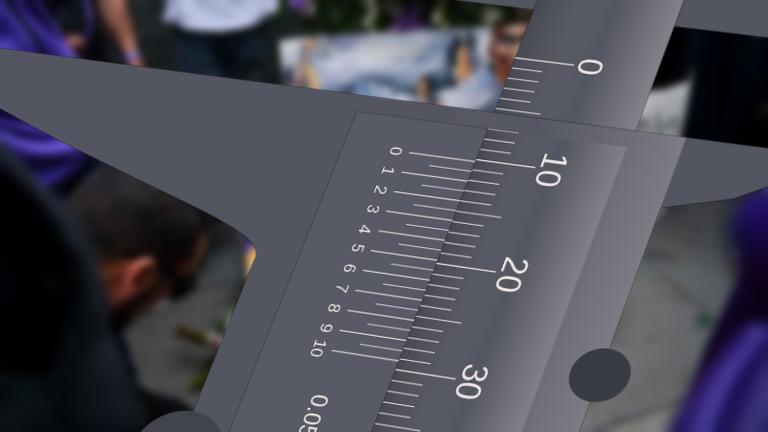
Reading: 10.2
